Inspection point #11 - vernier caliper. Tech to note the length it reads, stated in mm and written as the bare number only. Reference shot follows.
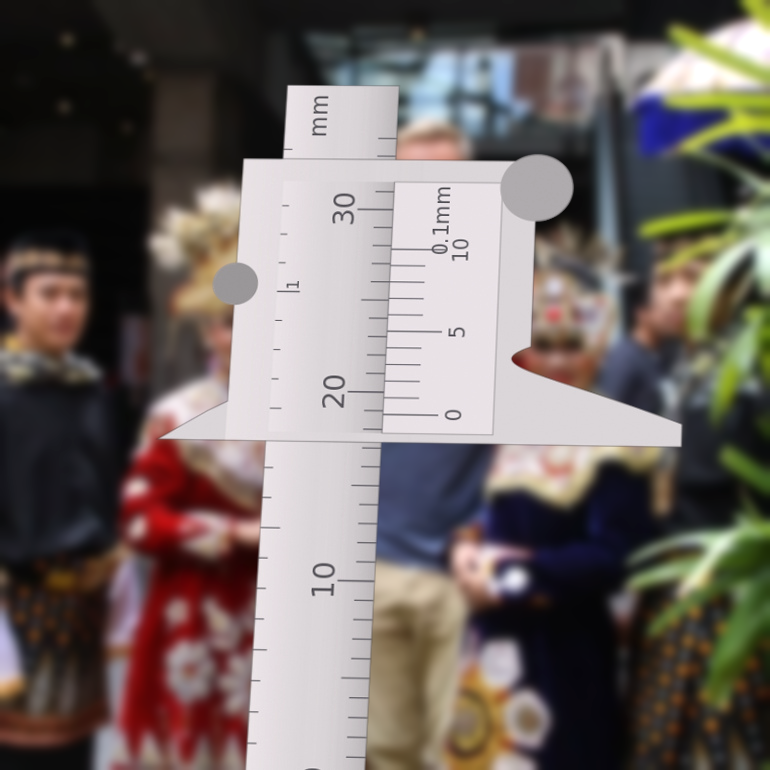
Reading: 18.8
